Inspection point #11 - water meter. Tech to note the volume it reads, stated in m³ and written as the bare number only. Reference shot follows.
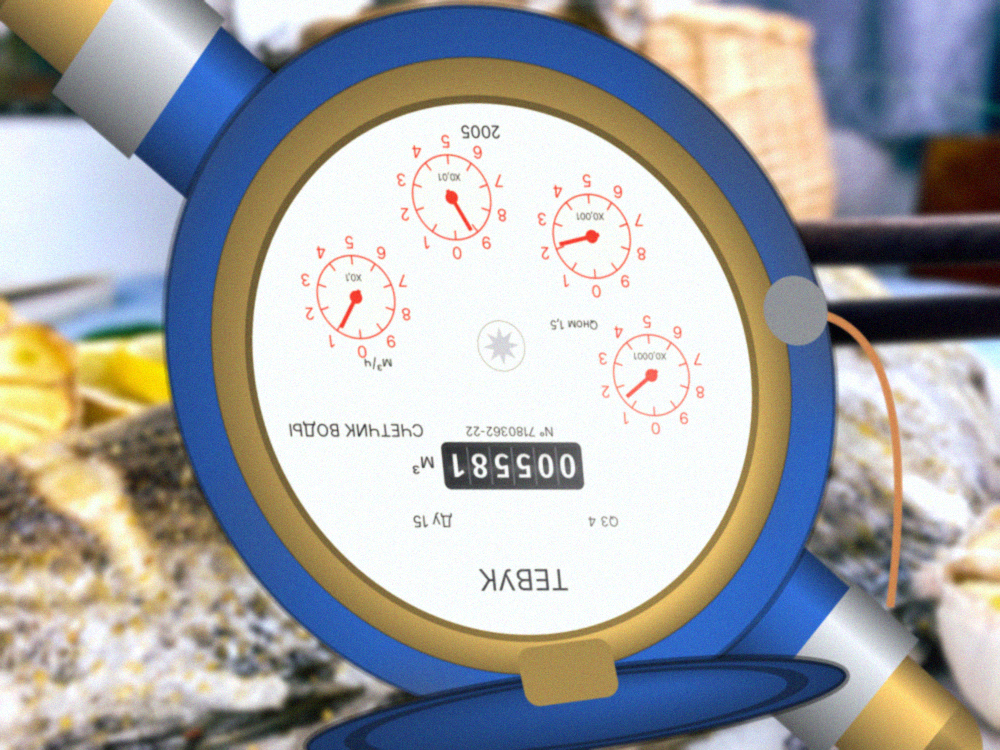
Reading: 5581.0921
